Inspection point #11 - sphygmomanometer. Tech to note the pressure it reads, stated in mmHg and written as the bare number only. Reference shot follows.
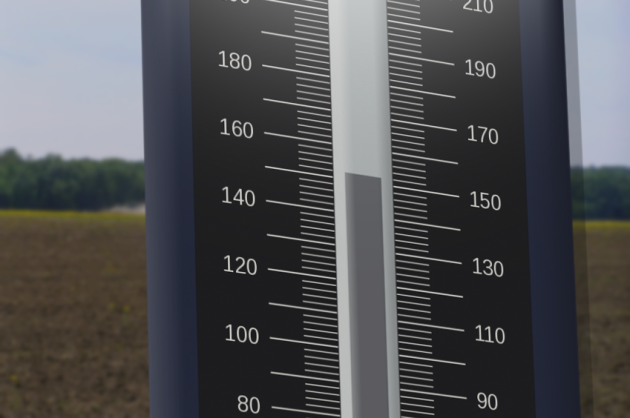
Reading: 152
